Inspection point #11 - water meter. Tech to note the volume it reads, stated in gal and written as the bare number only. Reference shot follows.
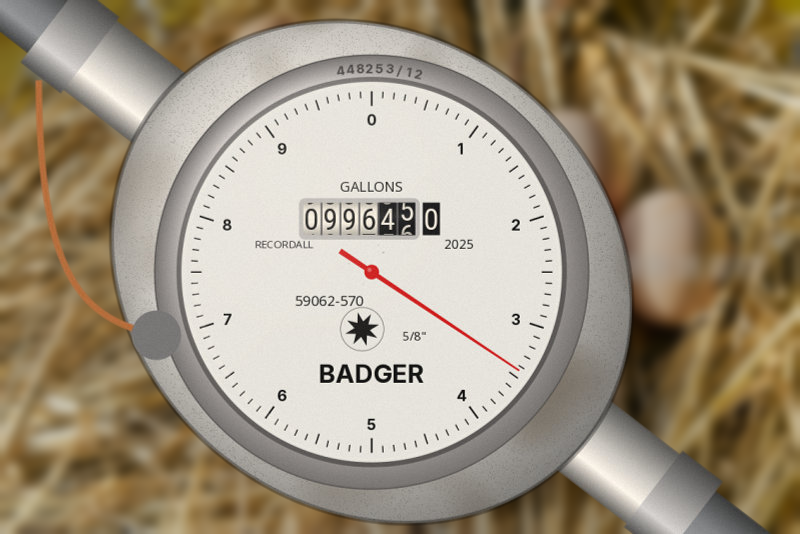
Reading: 996453.4
